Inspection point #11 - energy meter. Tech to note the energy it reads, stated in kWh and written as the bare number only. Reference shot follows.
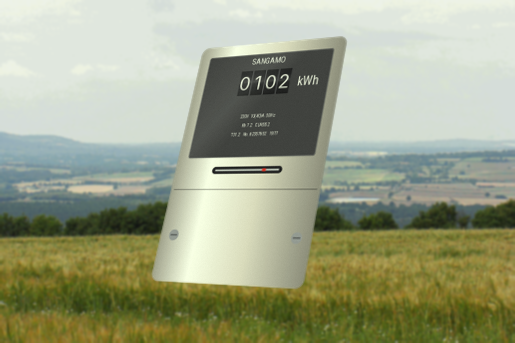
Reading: 102
